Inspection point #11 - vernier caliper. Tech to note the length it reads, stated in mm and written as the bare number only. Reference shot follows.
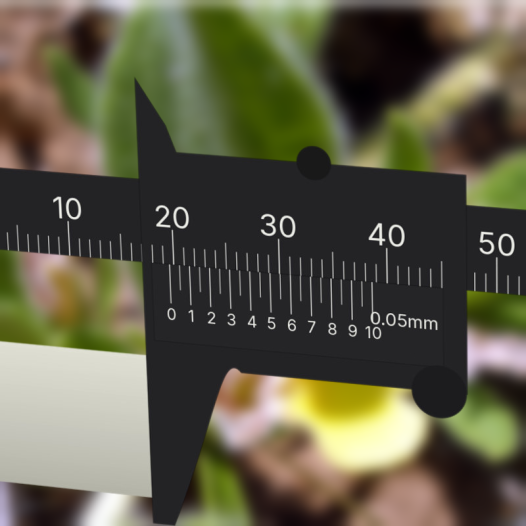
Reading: 19.6
